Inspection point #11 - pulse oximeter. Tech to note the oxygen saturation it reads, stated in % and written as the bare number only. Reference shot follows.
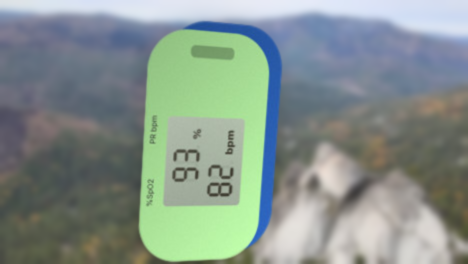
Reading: 93
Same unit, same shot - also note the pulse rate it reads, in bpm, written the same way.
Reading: 82
